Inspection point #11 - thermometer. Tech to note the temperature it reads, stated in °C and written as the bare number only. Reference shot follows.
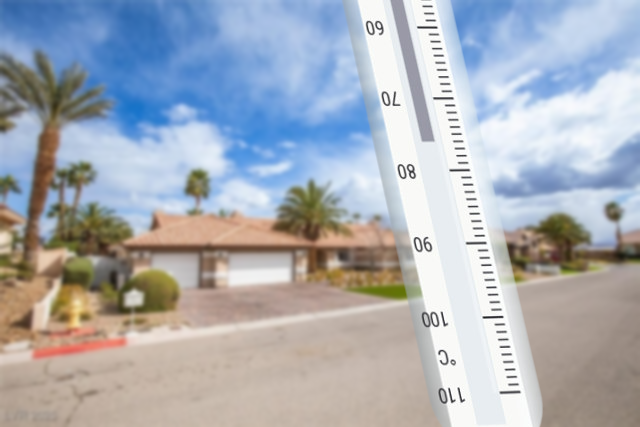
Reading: 76
